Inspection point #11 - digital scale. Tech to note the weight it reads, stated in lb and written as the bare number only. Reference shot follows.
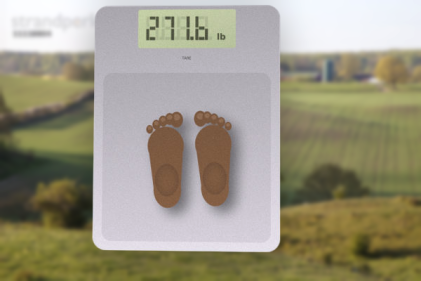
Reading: 271.6
